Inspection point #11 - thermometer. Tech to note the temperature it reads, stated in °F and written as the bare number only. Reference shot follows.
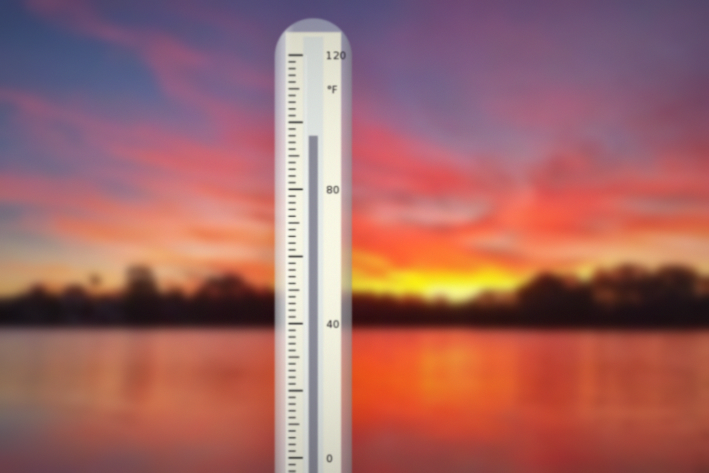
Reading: 96
